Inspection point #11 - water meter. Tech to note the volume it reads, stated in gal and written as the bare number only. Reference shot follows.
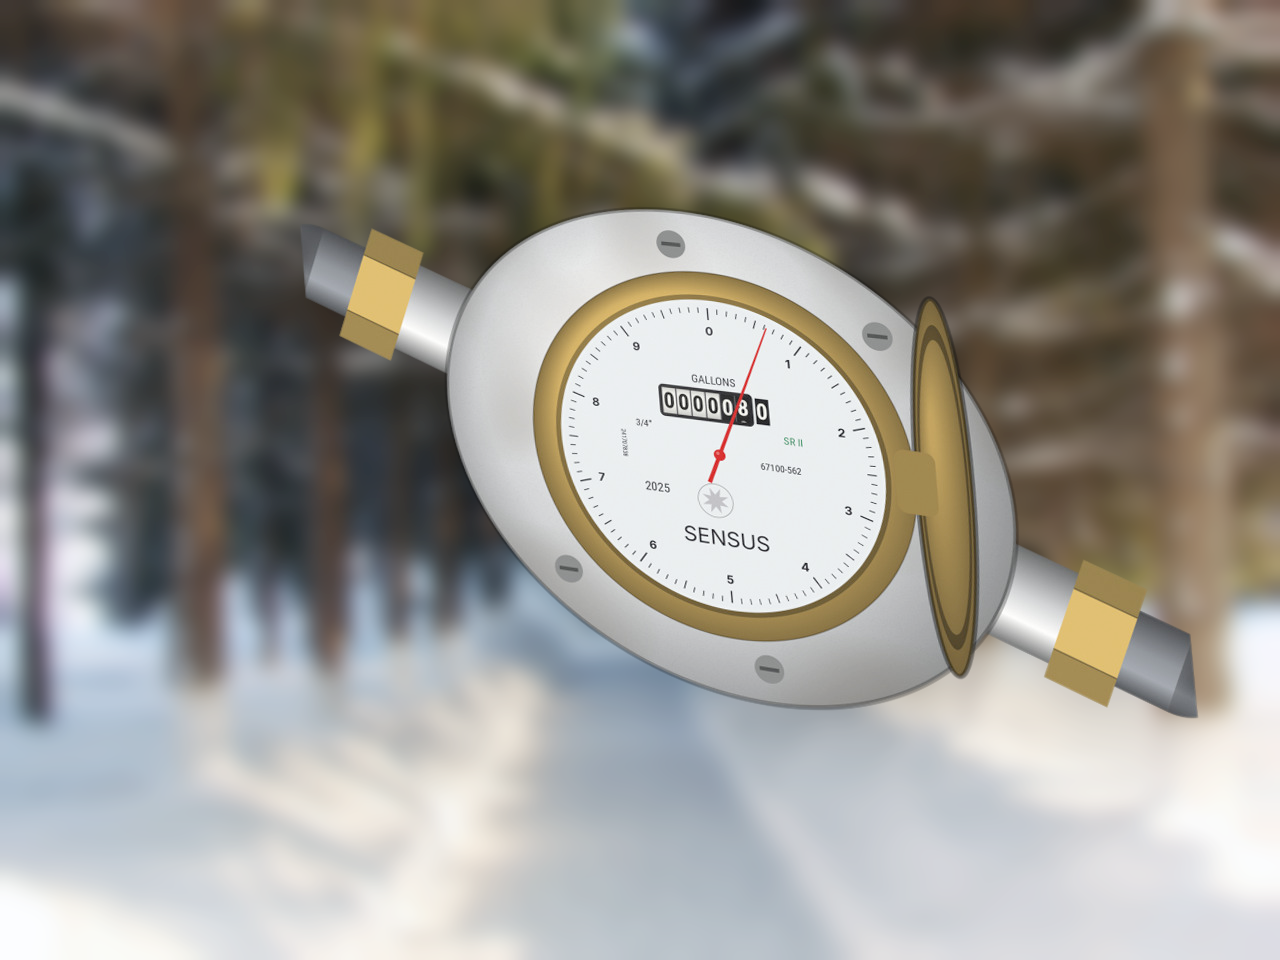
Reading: 80.6
